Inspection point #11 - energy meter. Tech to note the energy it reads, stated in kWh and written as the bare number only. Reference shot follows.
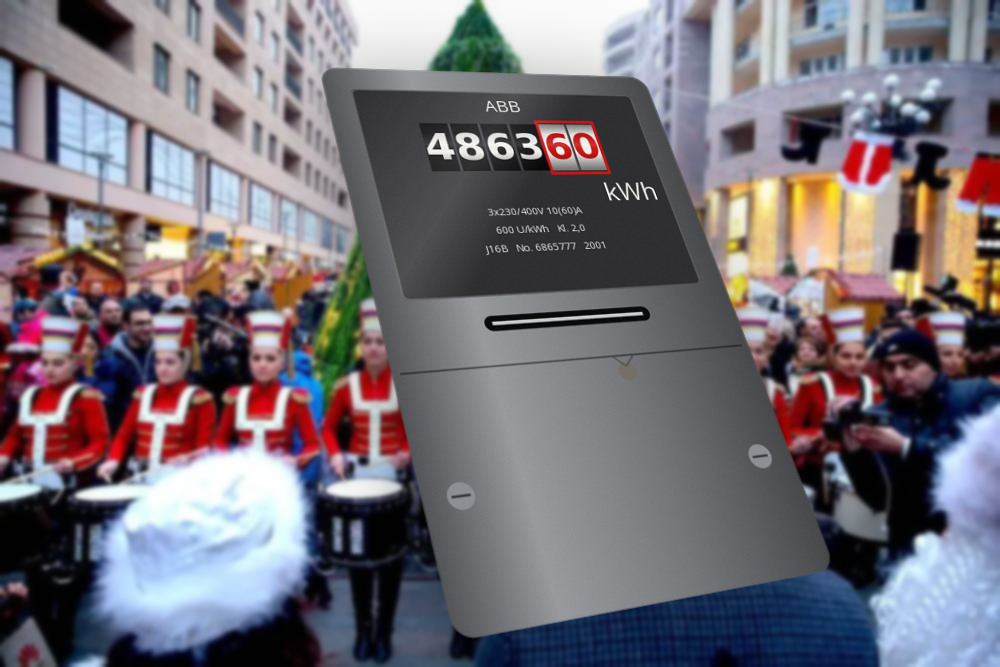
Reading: 4863.60
